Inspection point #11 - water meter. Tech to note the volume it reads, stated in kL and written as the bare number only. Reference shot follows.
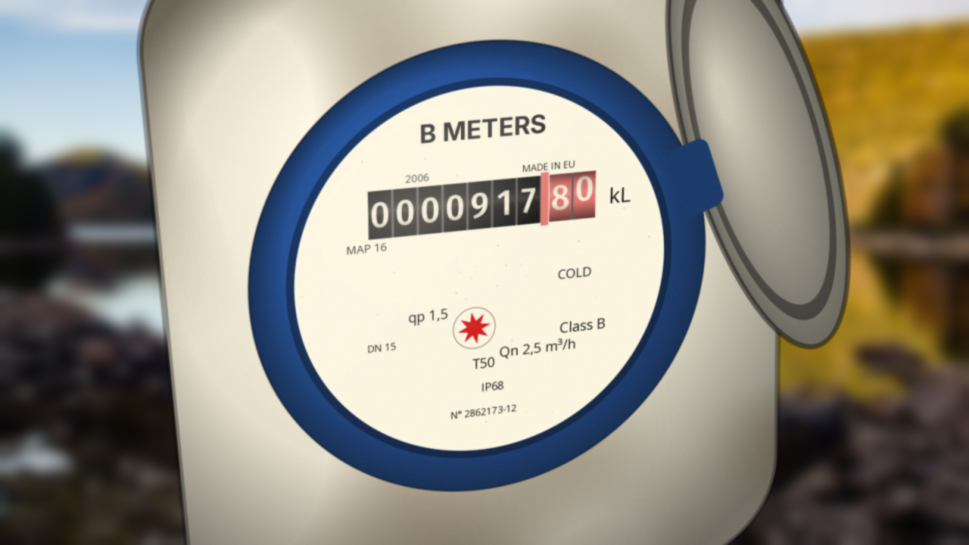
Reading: 917.80
